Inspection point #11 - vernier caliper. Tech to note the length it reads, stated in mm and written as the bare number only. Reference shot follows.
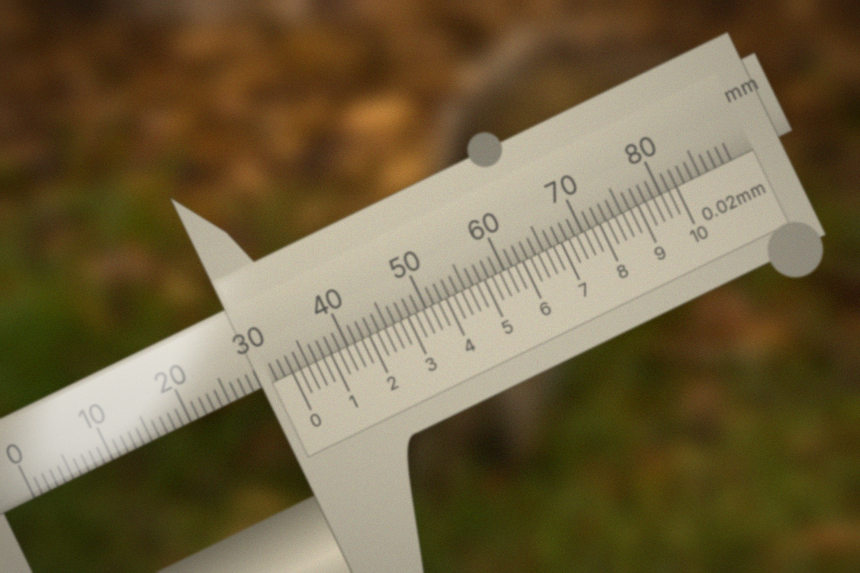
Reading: 33.0
